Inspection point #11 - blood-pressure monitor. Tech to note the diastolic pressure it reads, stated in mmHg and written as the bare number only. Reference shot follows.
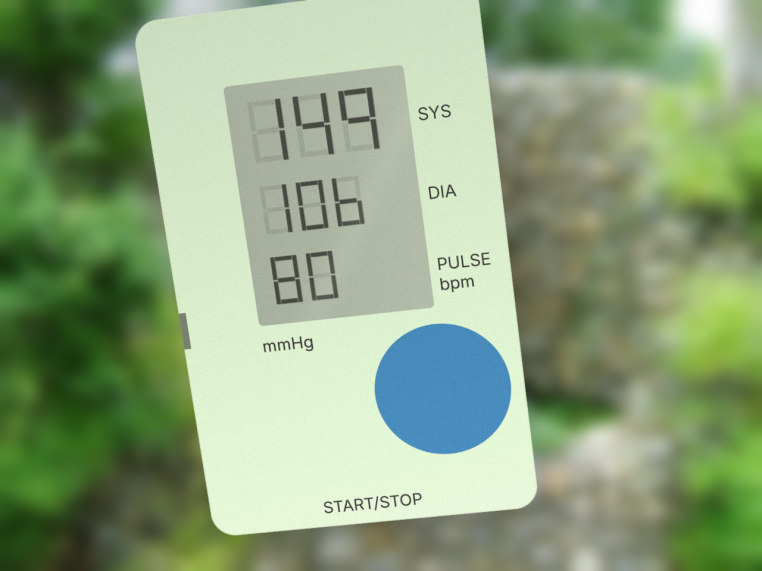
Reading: 106
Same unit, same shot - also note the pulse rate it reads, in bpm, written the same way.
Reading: 80
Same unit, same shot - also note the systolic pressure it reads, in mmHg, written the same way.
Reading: 149
